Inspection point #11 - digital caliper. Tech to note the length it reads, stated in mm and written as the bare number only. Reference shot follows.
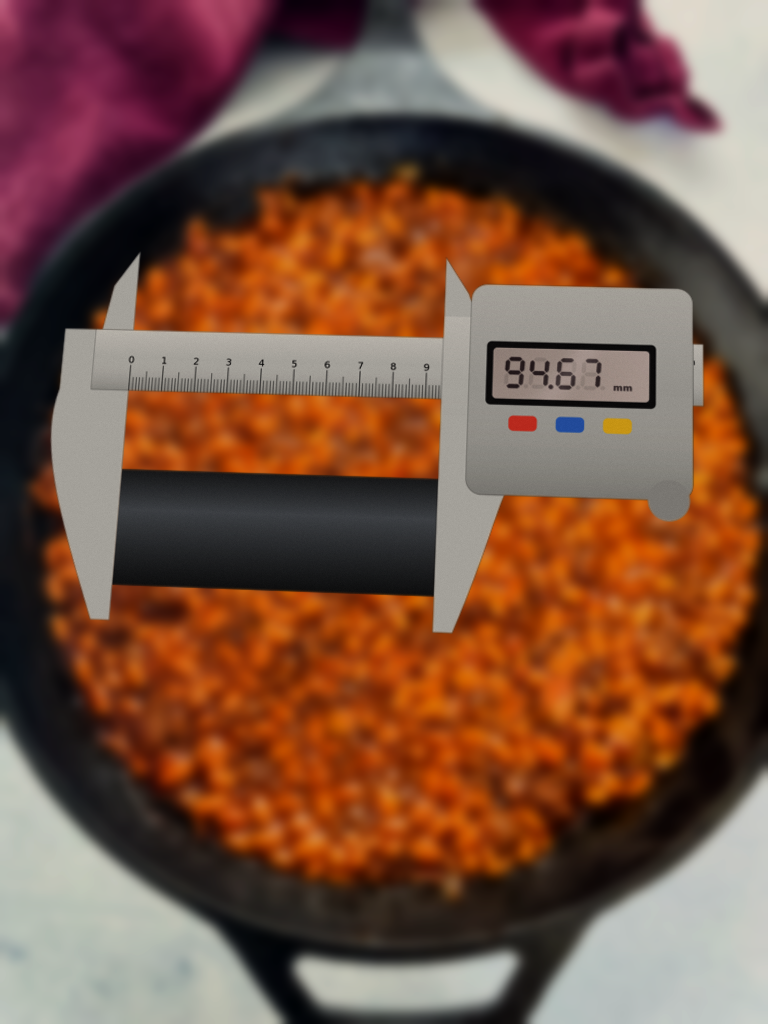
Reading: 94.67
